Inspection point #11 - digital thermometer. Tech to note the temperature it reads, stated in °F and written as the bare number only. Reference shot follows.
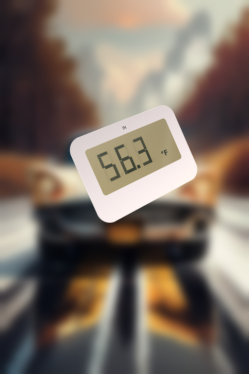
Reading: 56.3
